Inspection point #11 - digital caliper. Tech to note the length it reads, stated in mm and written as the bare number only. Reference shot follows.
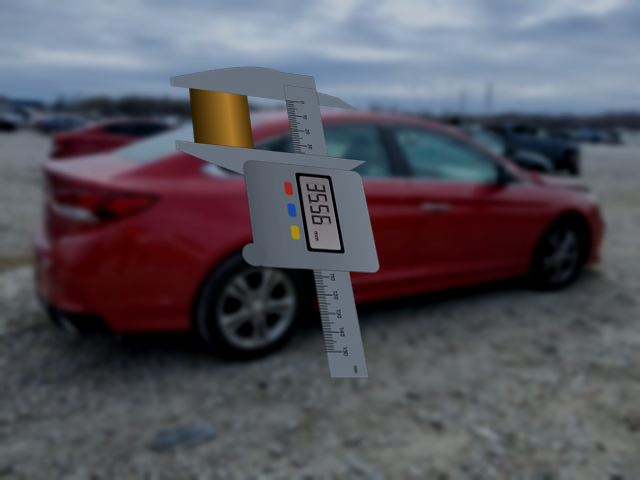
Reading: 35.56
